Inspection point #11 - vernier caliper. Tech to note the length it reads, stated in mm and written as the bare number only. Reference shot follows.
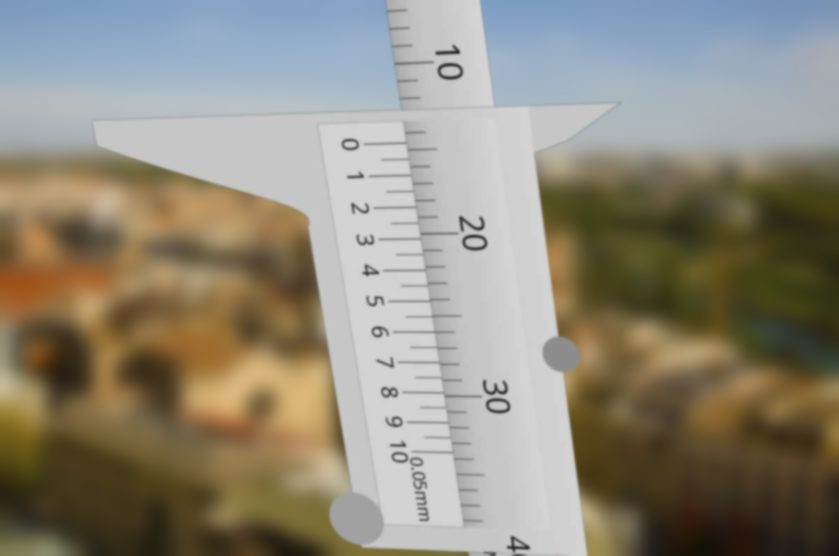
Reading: 14.6
